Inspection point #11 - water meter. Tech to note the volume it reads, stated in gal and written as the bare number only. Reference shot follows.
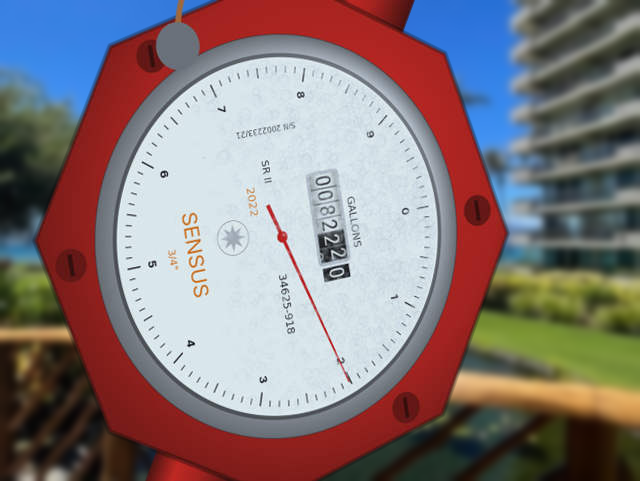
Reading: 82222.0
